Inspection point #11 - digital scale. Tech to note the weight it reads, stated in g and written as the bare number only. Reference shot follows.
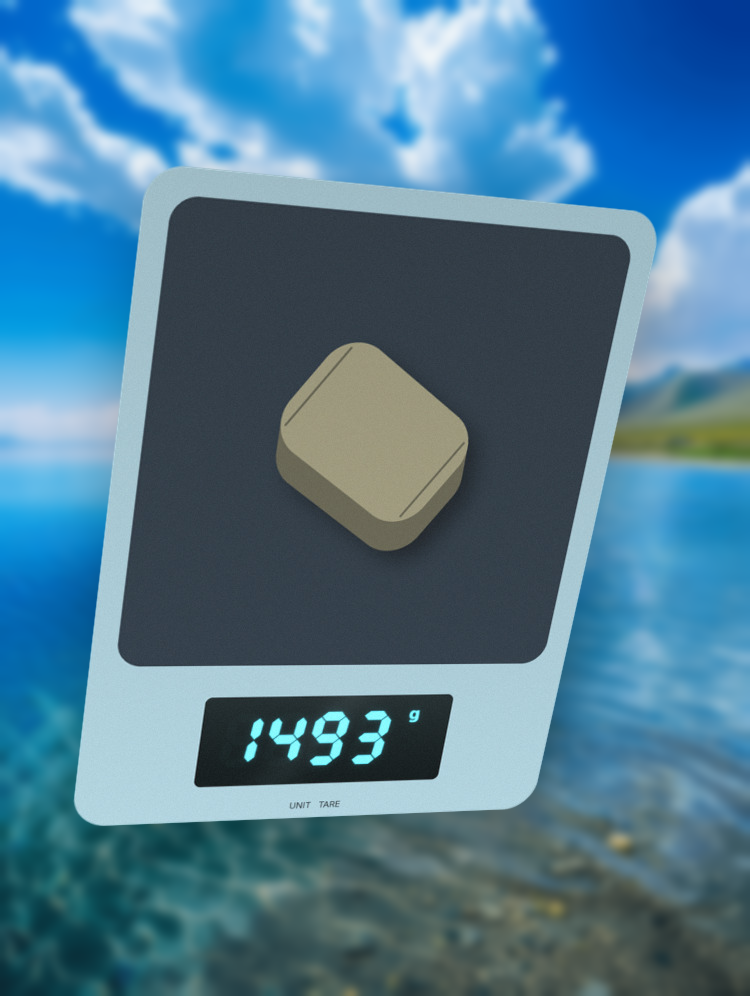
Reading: 1493
